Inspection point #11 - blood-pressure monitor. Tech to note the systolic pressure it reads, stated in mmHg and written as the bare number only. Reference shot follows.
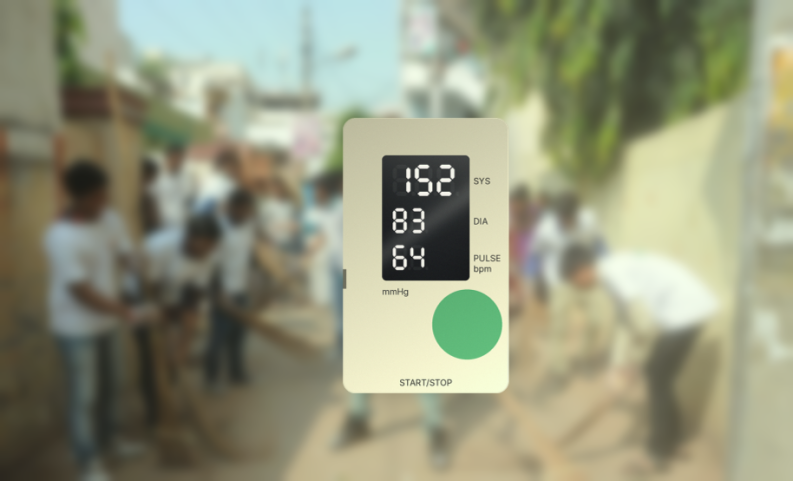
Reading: 152
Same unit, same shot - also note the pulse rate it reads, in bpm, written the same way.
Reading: 64
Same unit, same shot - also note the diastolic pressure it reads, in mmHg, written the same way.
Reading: 83
